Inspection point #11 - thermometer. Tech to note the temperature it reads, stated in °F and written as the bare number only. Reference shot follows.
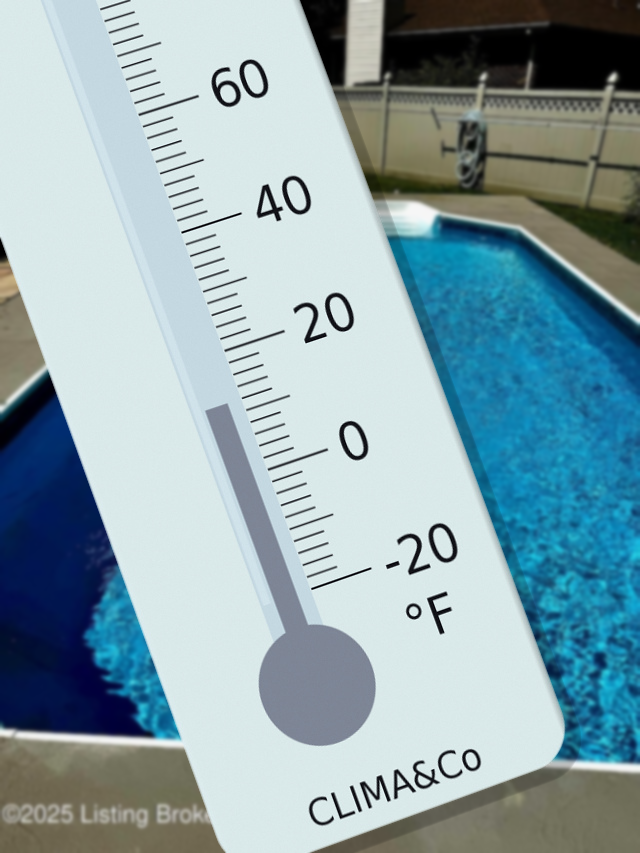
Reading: 12
